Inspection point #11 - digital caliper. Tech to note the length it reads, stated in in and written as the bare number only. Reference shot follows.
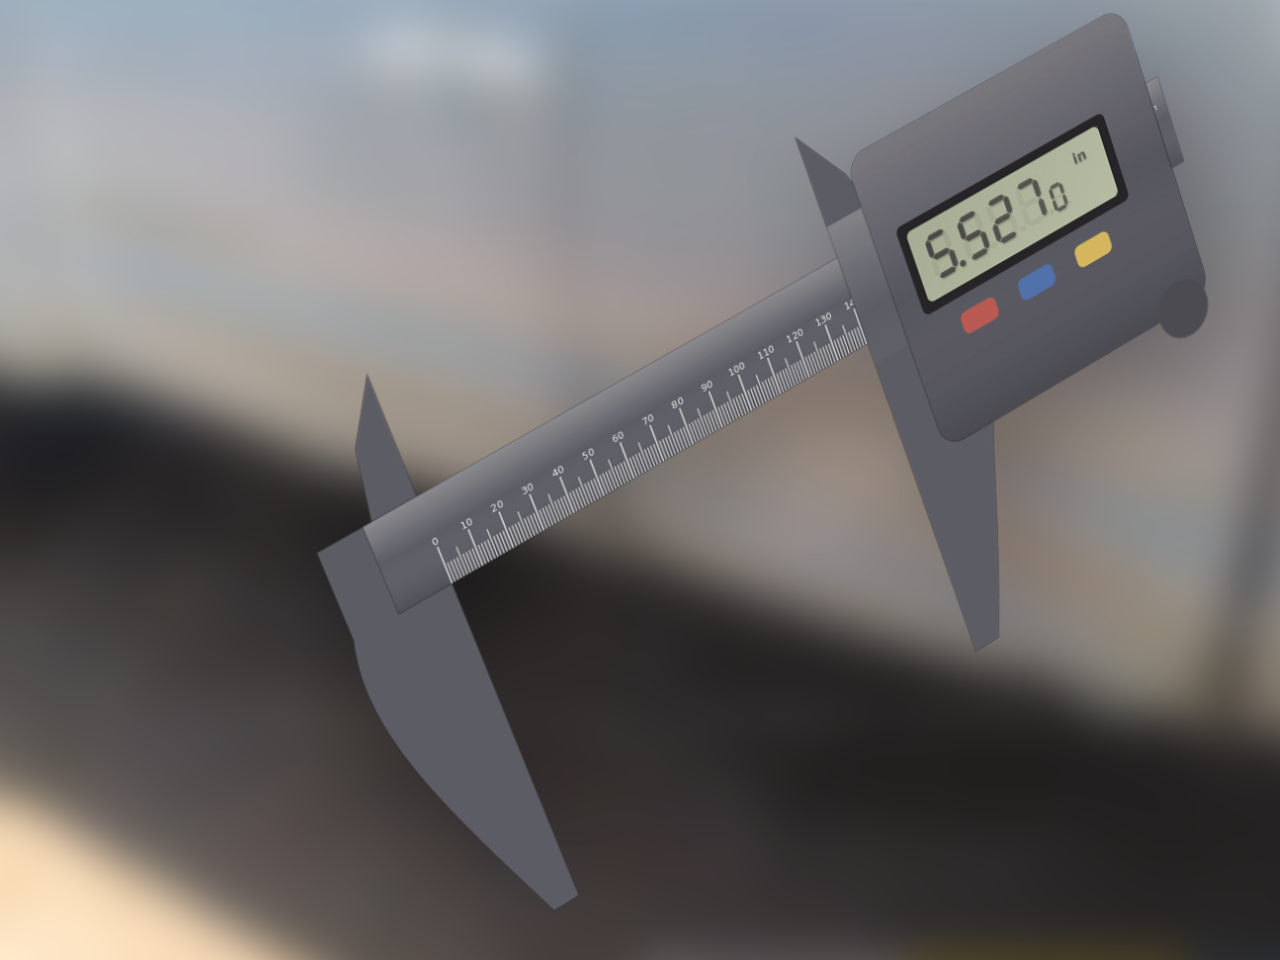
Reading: 5.5270
